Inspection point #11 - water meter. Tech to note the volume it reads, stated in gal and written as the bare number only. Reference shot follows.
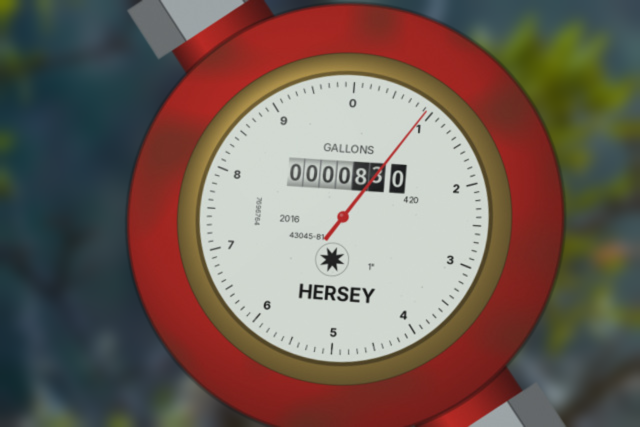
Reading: 830.9
